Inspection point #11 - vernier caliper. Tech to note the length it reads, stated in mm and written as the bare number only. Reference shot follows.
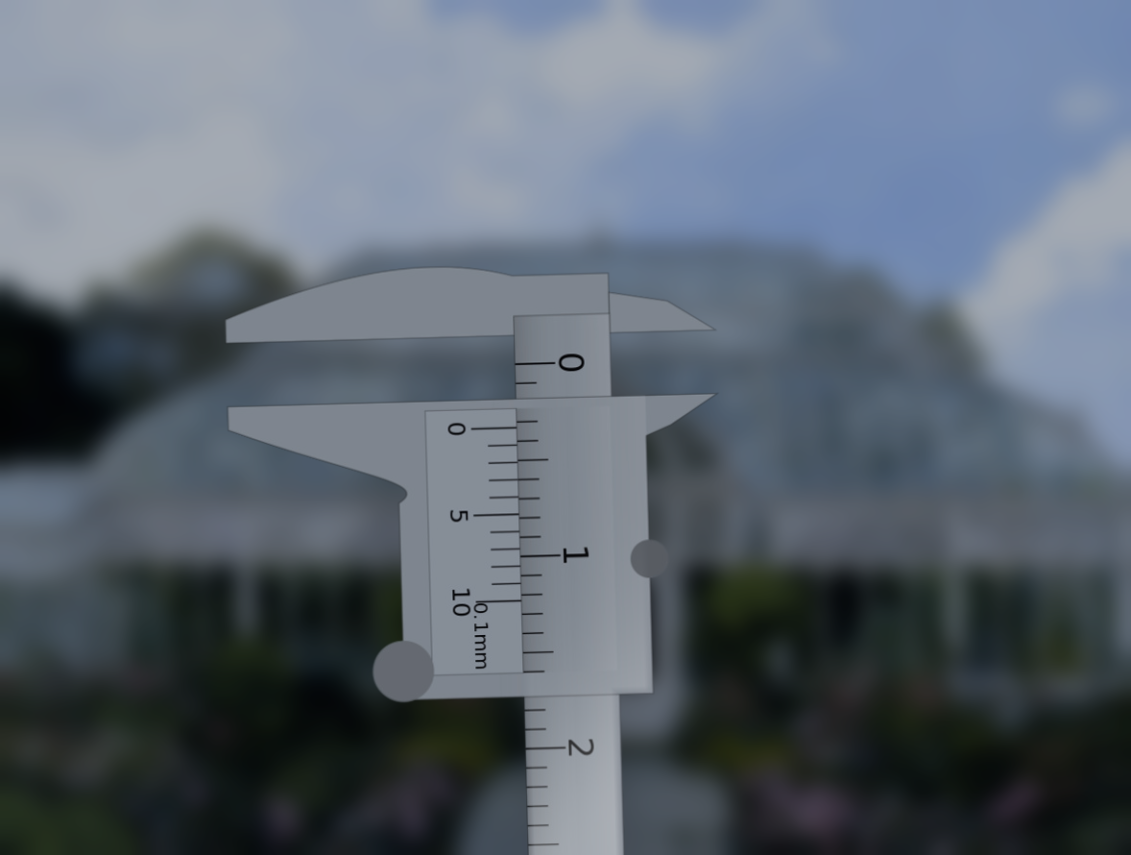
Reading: 3.3
